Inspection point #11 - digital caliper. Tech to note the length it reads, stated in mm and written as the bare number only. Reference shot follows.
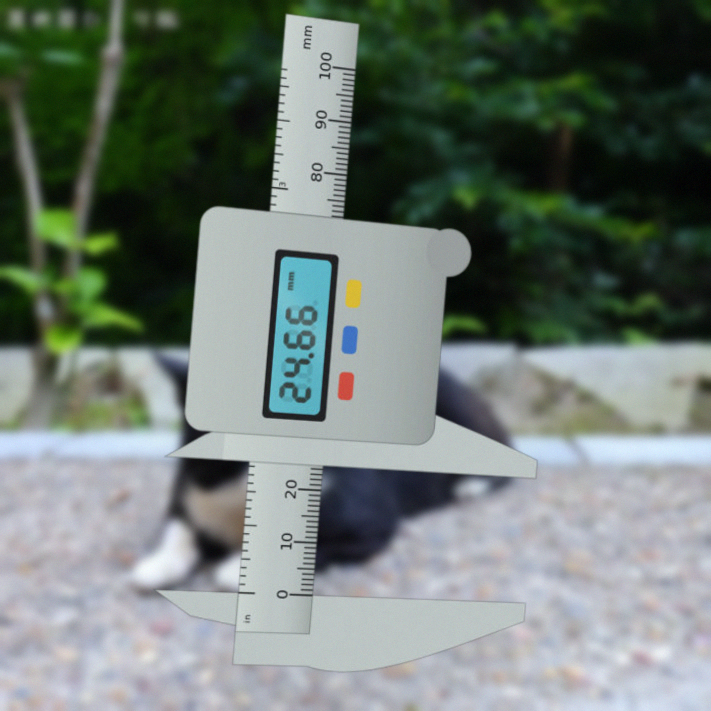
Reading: 24.66
